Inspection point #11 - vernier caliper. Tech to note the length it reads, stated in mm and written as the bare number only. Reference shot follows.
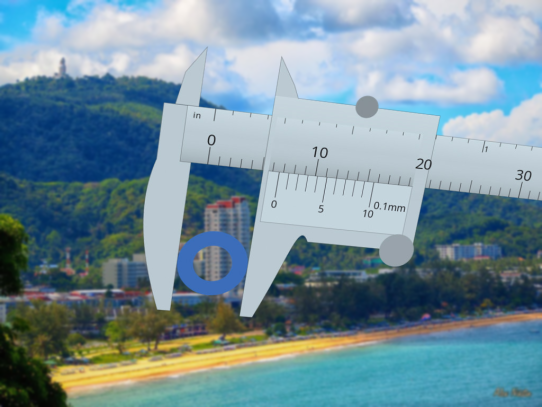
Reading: 6.6
